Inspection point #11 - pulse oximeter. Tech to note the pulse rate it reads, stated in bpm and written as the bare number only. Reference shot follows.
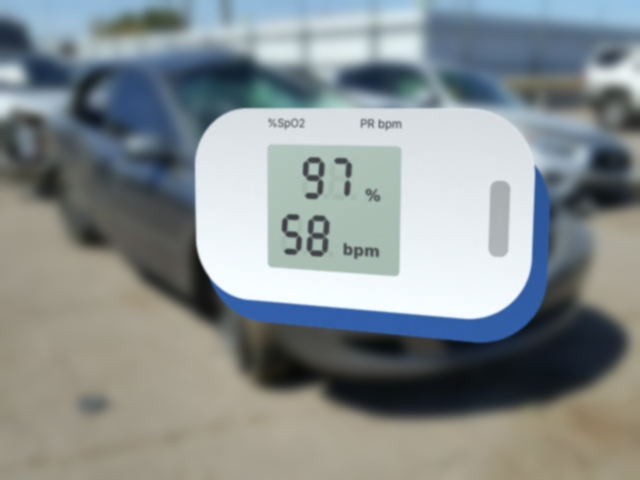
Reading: 58
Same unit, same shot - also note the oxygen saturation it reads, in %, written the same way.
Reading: 97
